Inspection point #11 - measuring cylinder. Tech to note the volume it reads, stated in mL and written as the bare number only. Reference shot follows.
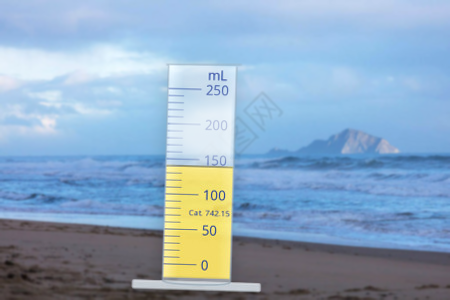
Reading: 140
